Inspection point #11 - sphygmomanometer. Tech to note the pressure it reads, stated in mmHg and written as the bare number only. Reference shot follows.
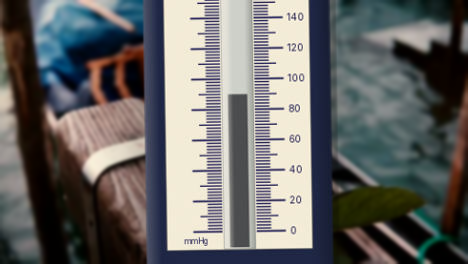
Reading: 90
